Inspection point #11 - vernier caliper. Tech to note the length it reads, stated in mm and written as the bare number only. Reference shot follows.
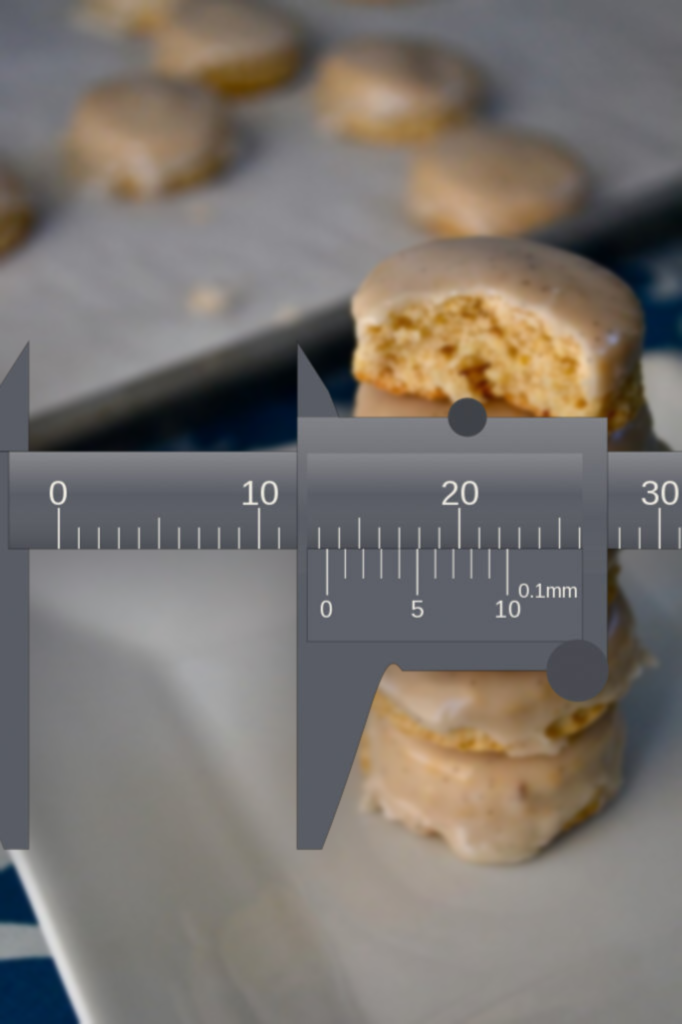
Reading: 13.4
